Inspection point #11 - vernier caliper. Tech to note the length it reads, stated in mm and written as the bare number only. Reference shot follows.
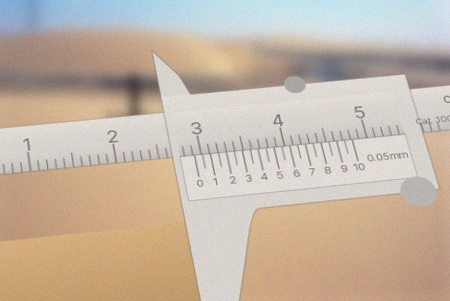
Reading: 29.2
